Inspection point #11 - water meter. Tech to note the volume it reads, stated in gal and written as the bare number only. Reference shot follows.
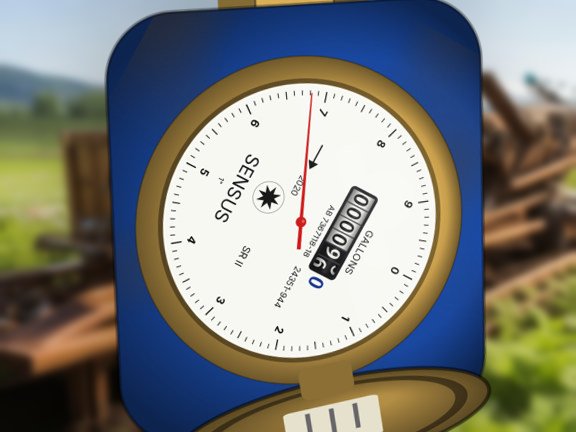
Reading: 956.8
